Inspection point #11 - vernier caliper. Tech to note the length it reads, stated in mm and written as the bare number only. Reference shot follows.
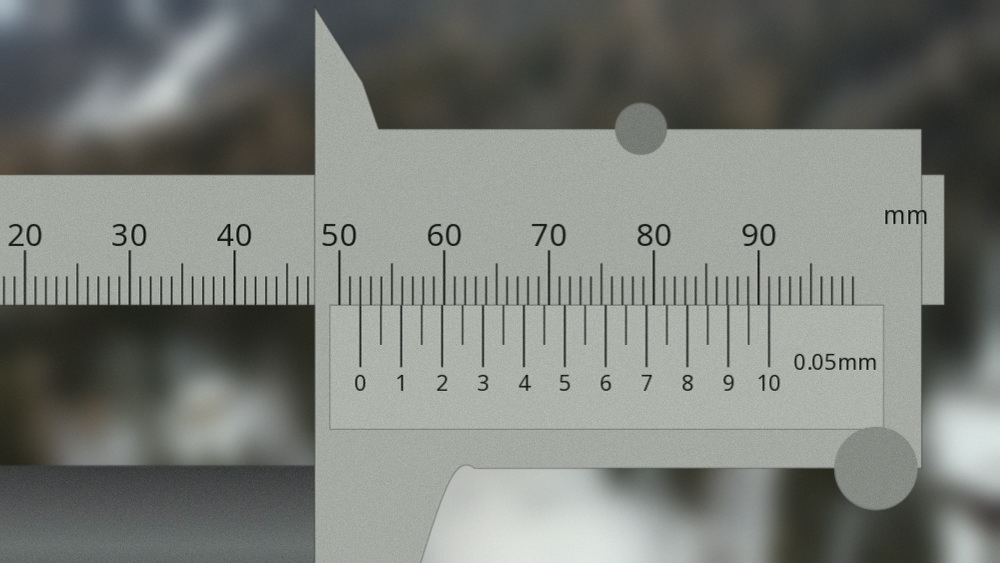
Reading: 52.0
